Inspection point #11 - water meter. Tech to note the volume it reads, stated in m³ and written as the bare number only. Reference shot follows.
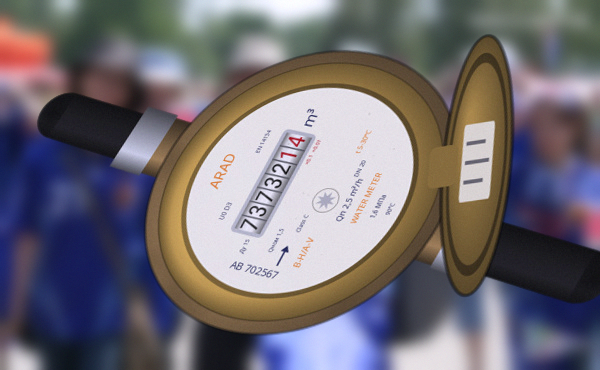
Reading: 73732.14
